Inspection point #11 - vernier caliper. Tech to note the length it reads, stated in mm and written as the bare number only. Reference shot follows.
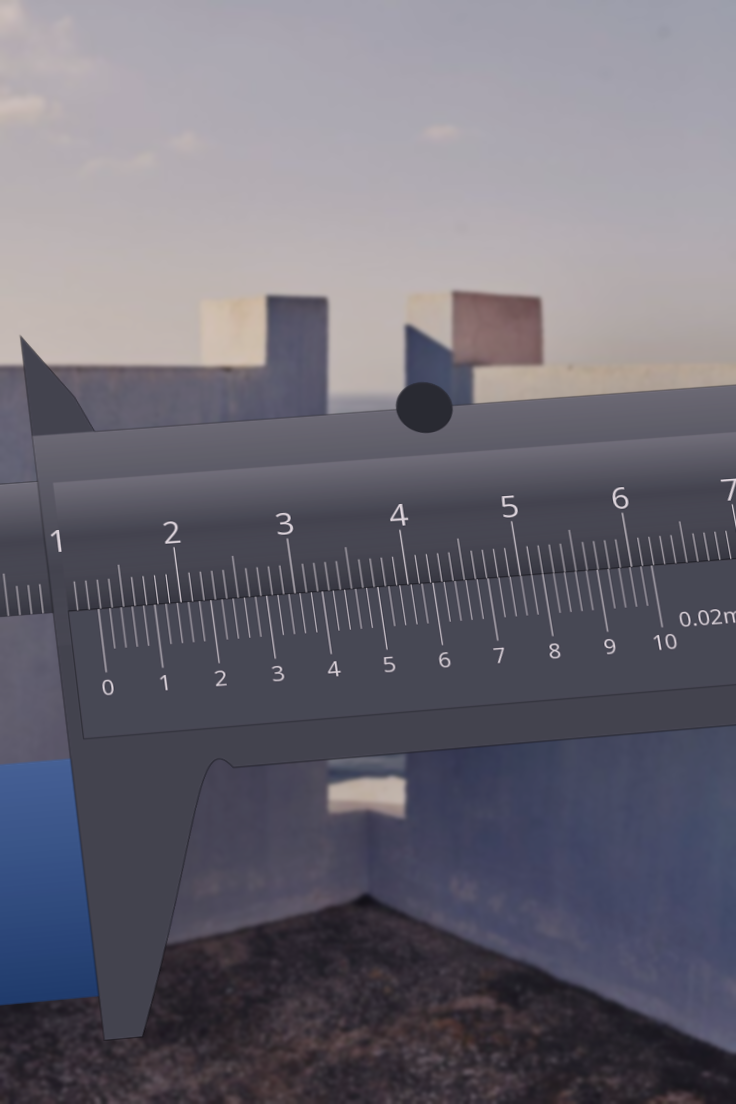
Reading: 12.8
